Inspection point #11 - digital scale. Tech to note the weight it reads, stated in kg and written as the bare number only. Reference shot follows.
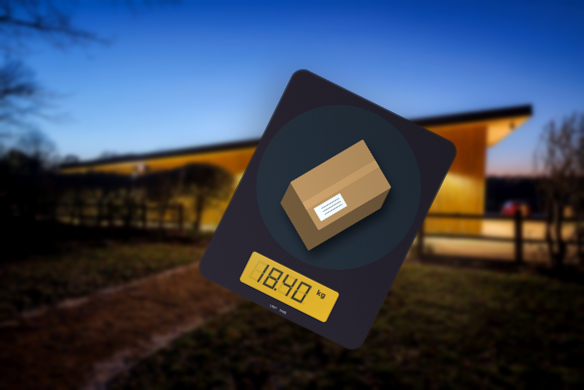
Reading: 18.40
